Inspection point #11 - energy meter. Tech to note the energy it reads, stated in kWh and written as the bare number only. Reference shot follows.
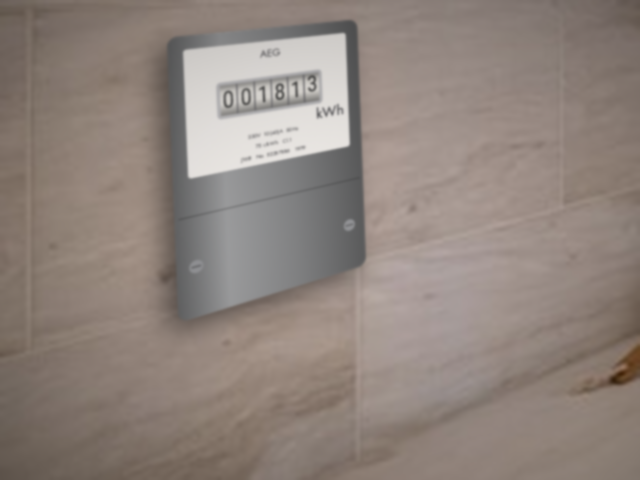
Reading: 1813
